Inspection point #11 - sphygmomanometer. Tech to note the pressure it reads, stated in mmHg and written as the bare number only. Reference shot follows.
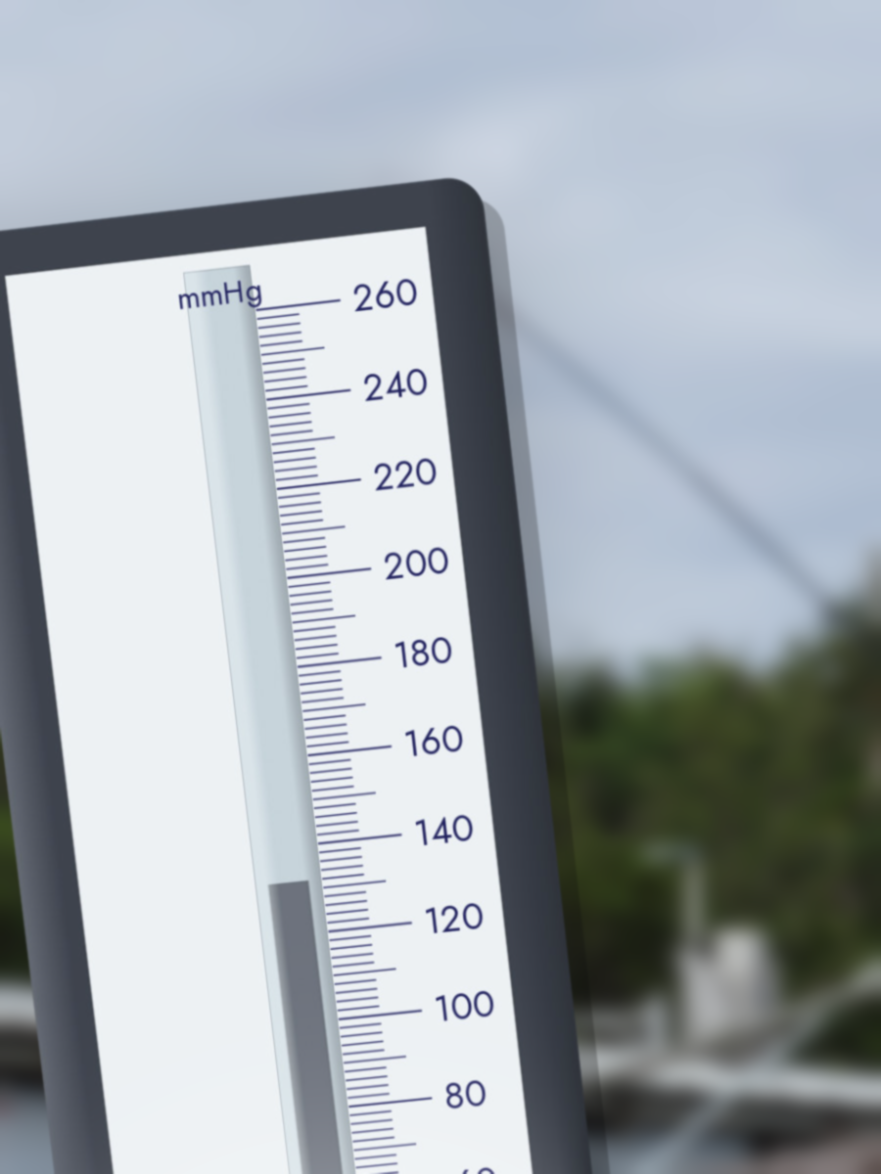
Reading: 132
